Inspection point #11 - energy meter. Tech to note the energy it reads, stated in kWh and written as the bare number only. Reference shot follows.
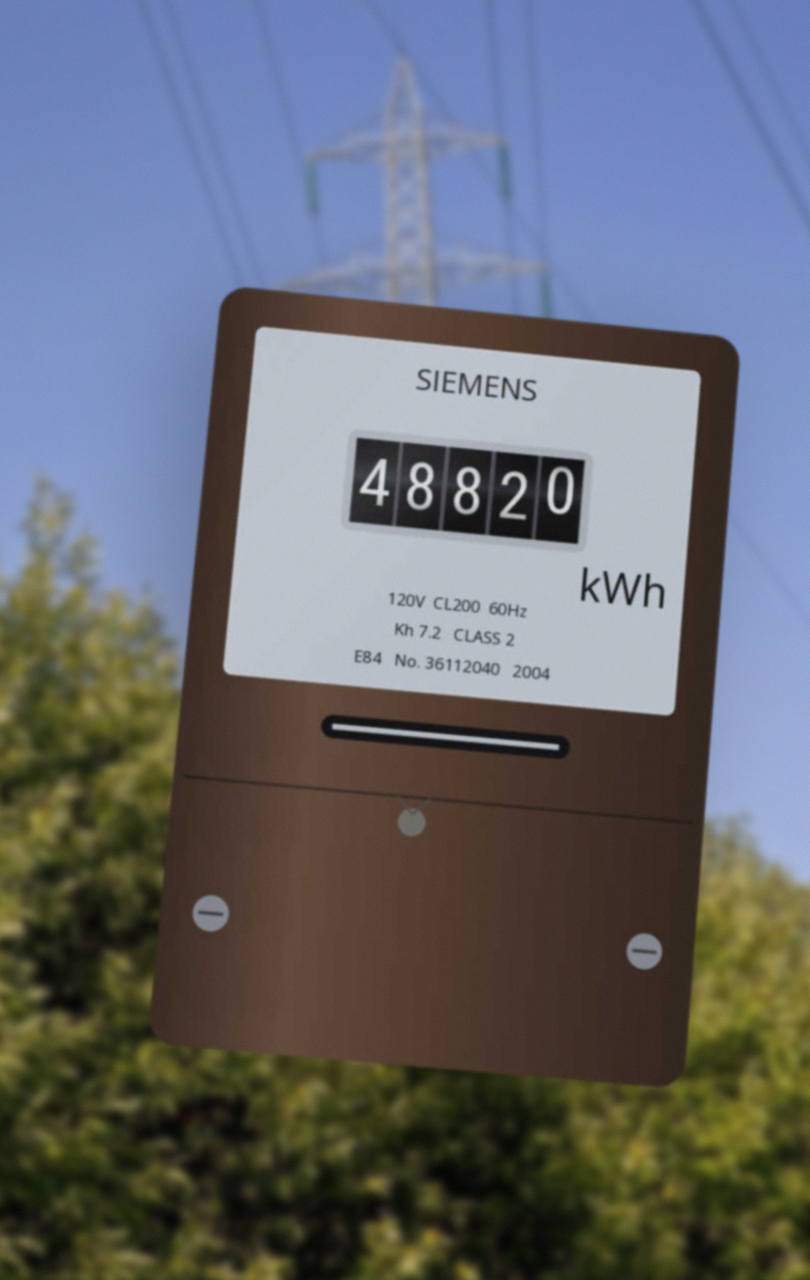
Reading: 48820
